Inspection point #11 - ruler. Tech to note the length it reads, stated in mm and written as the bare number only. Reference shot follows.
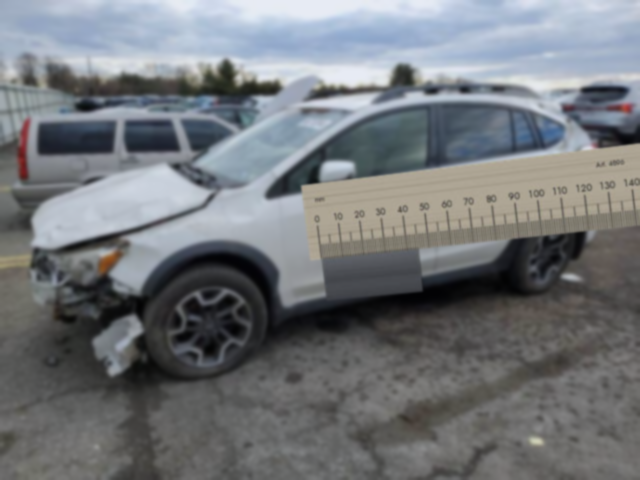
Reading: 45
